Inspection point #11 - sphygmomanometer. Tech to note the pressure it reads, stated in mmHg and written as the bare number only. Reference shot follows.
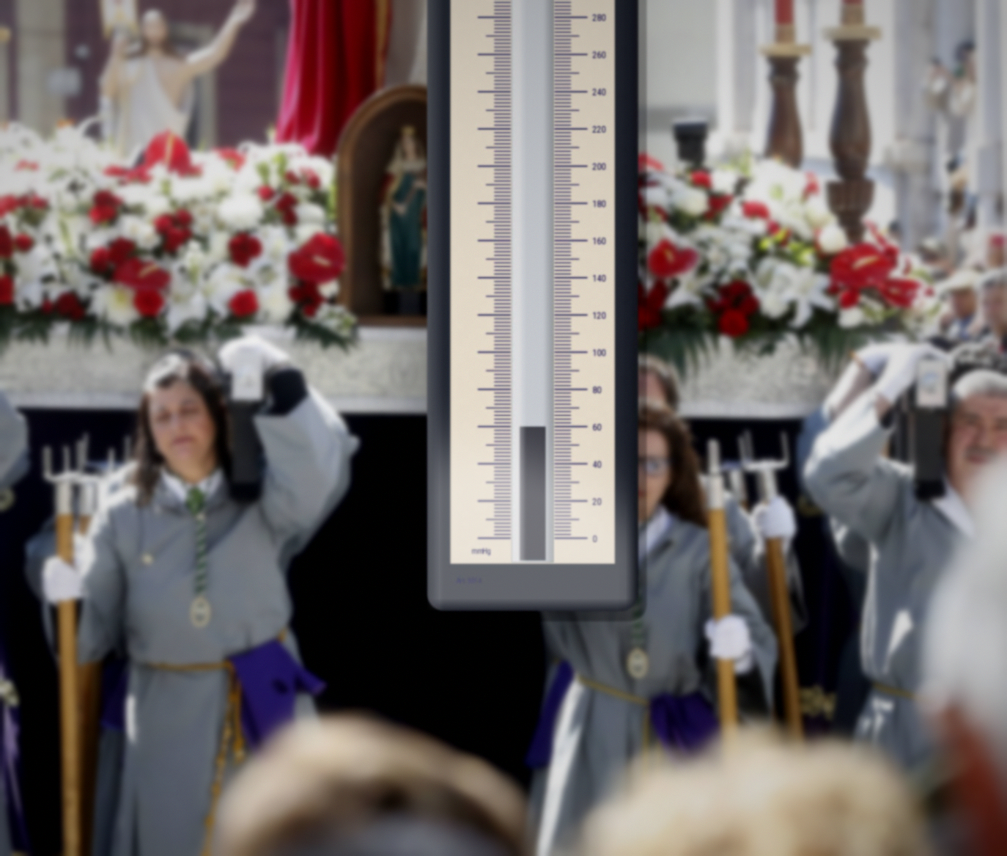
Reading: 60
